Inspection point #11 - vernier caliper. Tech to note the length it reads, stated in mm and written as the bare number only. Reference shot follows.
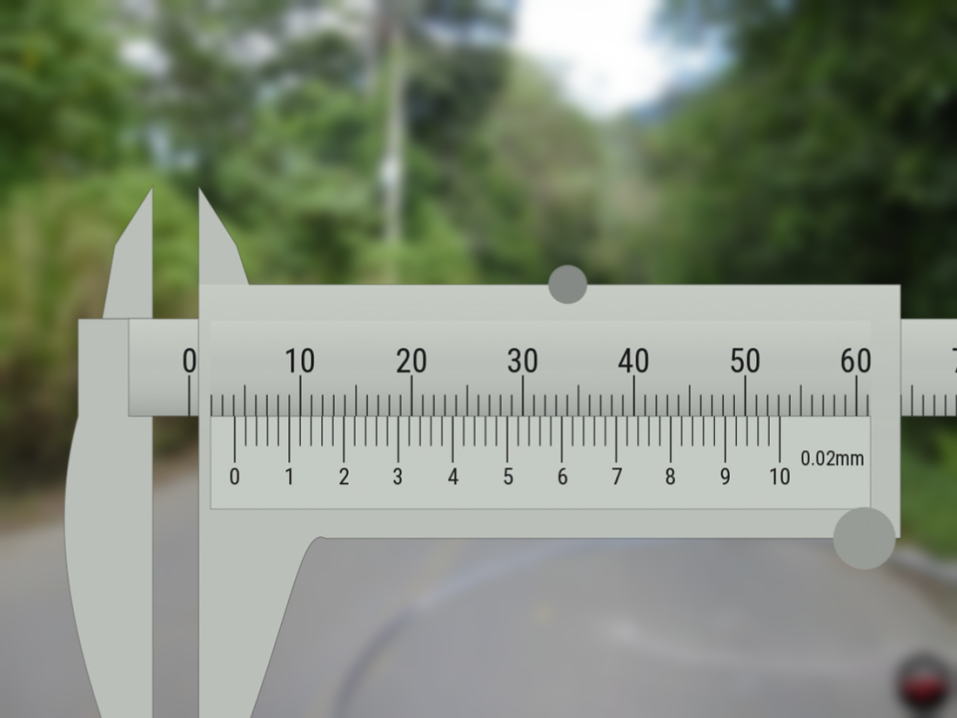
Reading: 4.1
